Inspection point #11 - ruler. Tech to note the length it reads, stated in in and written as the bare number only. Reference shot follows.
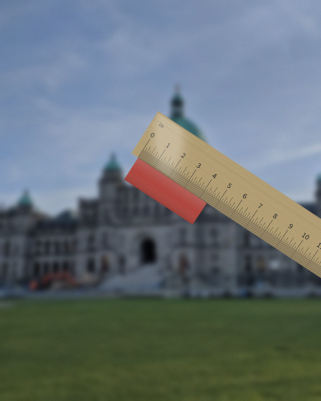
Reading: 4.5
